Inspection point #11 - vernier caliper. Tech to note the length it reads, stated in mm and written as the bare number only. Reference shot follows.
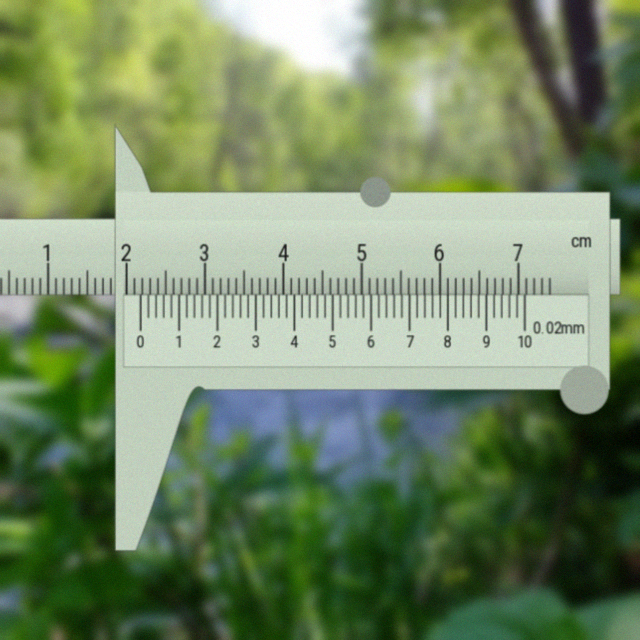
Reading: 21.8
